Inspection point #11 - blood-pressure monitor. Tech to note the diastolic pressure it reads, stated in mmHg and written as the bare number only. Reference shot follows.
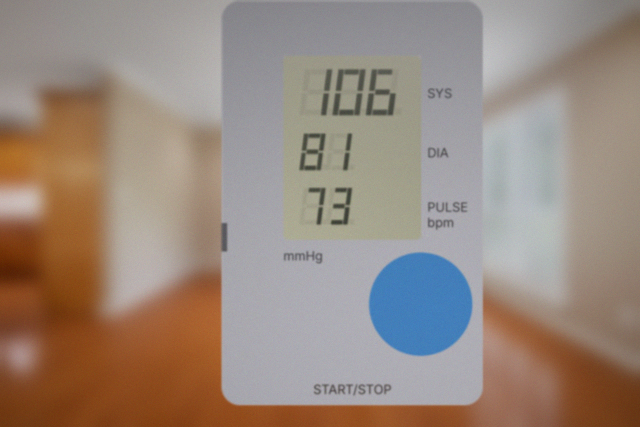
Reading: 81
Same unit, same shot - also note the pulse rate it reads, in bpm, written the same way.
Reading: 73
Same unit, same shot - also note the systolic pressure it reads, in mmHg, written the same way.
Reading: 106
